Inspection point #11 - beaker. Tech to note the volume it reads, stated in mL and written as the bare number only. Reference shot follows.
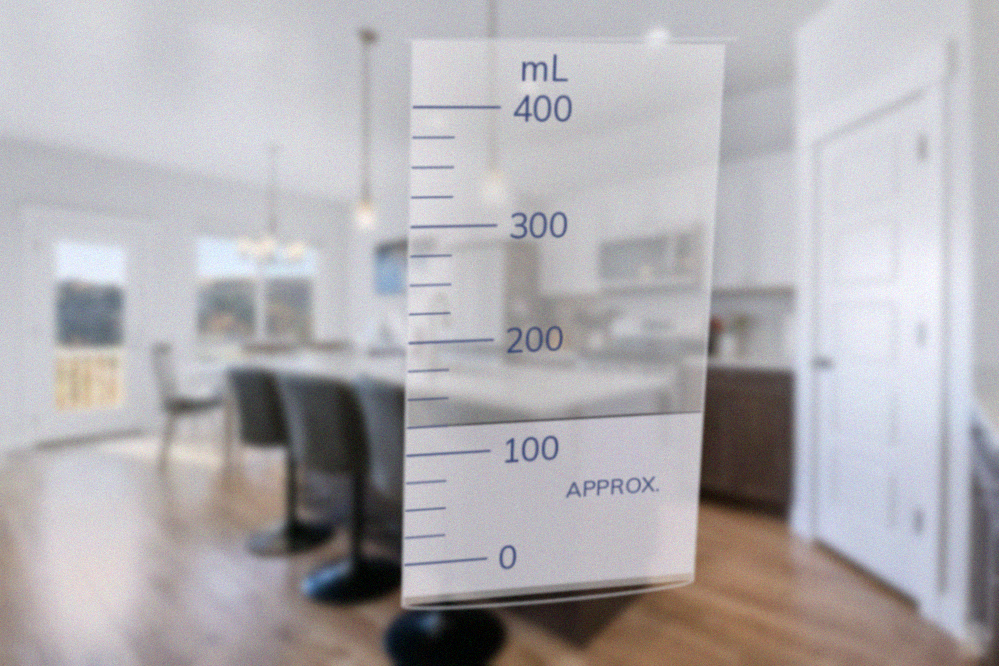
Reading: 125
